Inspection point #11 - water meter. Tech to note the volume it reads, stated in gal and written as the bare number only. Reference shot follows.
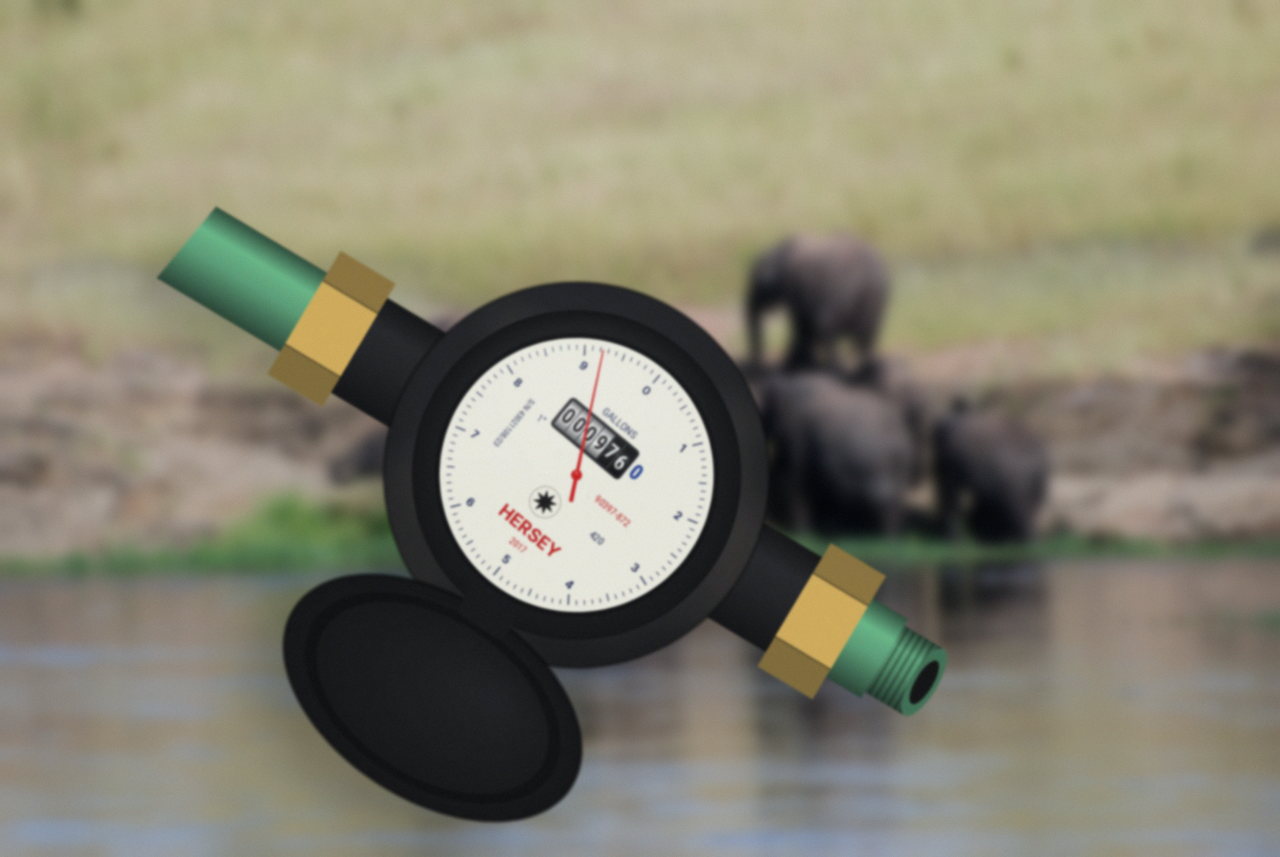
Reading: 9759.2
